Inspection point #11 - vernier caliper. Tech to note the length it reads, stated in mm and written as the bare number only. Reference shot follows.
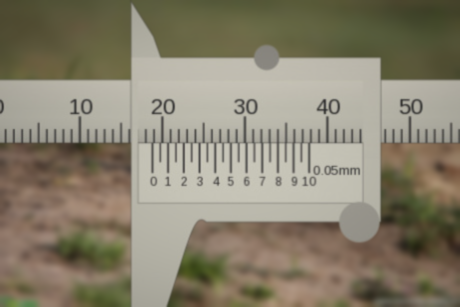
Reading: 18.8
